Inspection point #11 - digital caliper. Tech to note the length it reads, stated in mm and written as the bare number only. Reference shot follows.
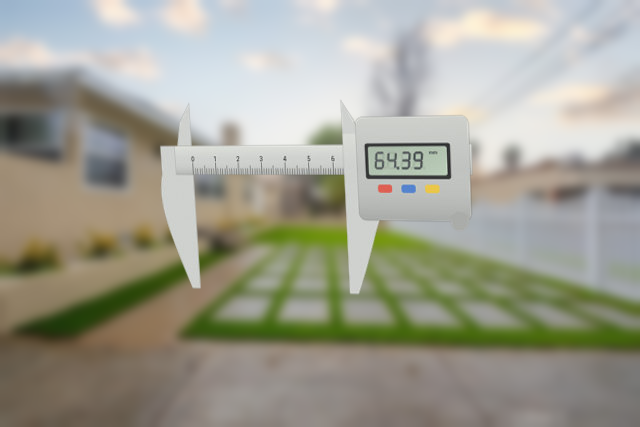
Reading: 64.39
